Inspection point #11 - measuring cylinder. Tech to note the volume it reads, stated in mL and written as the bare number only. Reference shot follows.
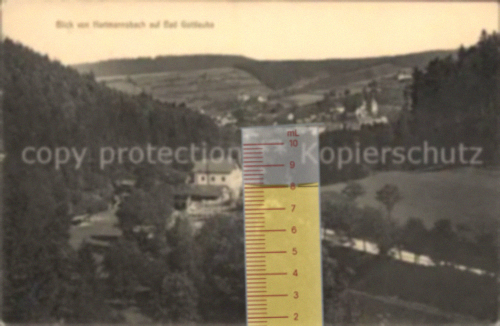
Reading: 8
